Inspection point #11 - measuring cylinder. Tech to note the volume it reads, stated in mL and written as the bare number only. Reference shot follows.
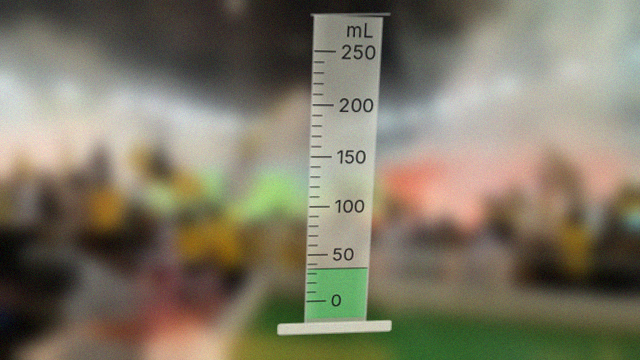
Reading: 35
